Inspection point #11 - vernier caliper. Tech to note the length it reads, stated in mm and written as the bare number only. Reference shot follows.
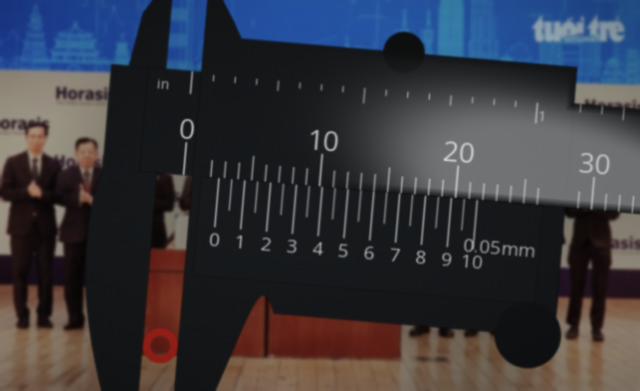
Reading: 2.6
